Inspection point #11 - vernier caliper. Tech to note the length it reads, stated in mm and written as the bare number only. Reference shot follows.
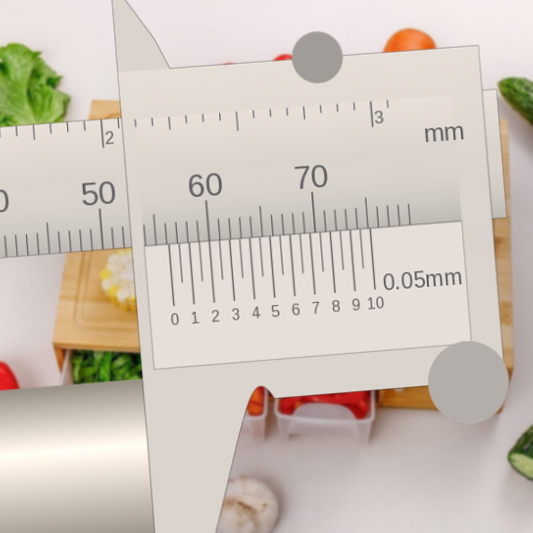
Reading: 56.2
